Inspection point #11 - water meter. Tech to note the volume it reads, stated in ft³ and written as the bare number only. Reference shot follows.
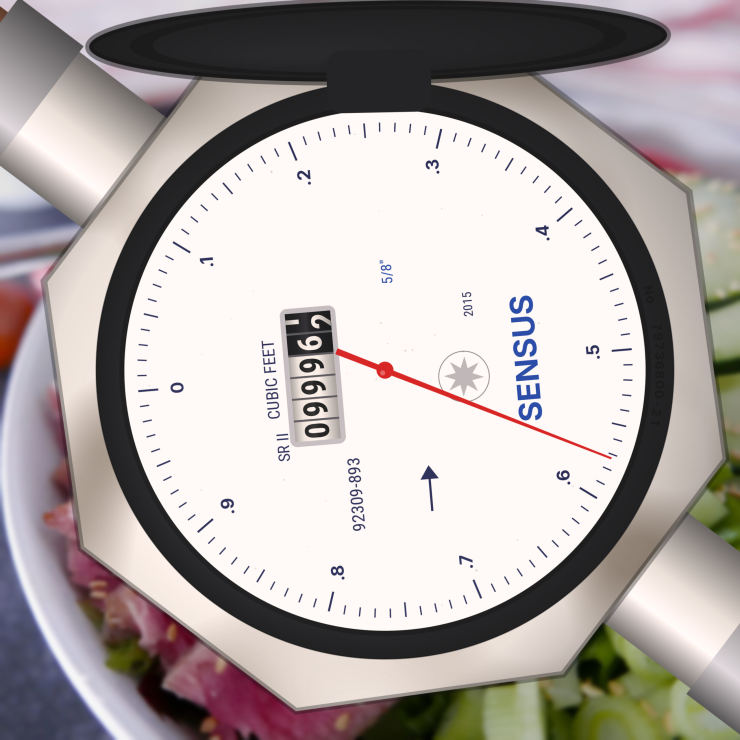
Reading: 99961.57
